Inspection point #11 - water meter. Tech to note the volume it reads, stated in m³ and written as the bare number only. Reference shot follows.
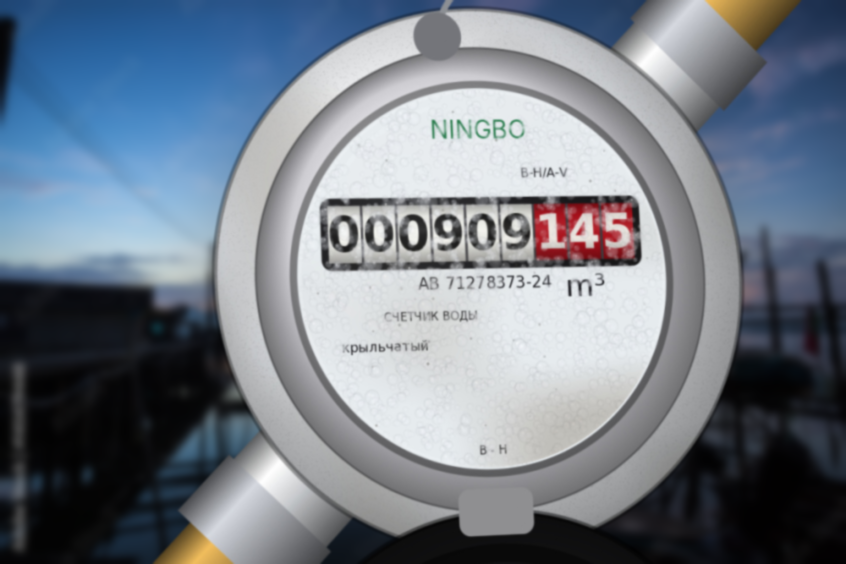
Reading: 909.145
